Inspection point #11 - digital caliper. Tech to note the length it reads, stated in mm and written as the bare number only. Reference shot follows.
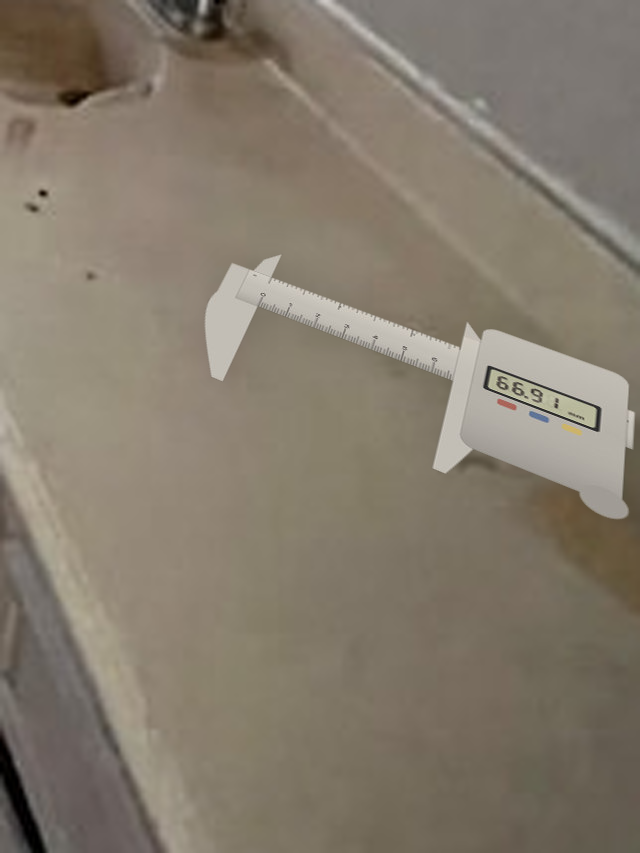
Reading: 66.91
